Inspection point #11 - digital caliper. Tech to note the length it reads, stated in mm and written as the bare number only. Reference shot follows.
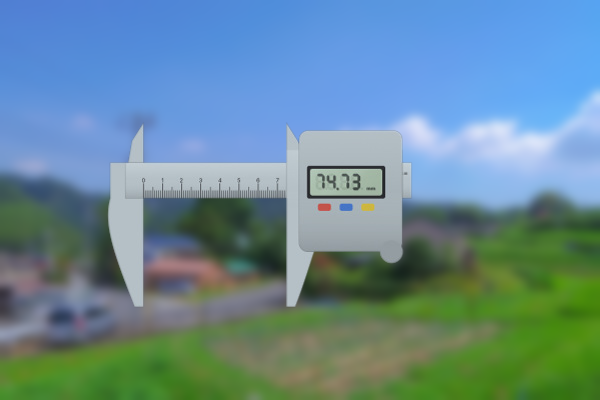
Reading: 74.73
